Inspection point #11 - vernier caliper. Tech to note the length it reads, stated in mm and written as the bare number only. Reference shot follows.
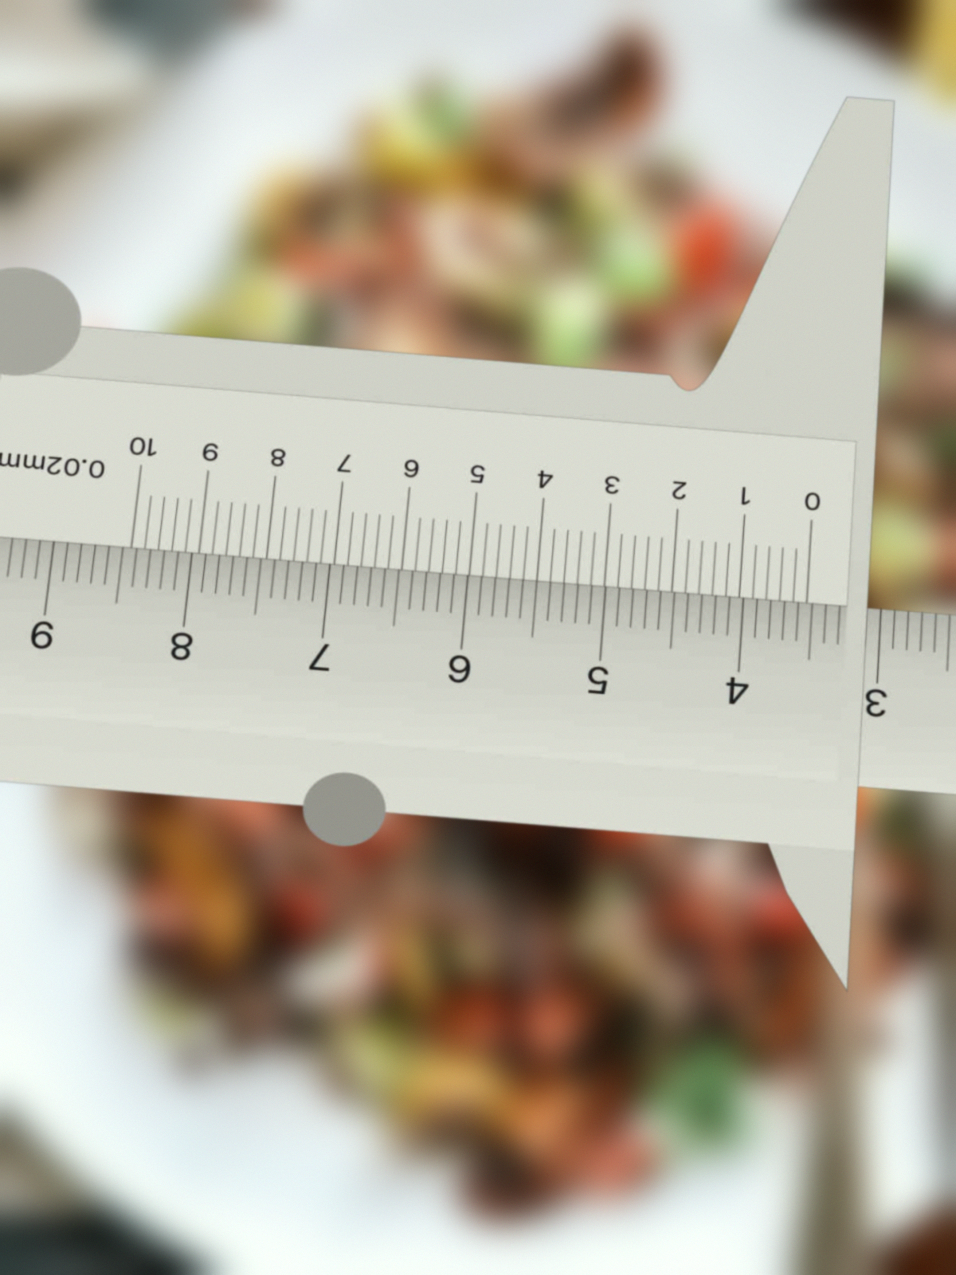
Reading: 35.4
